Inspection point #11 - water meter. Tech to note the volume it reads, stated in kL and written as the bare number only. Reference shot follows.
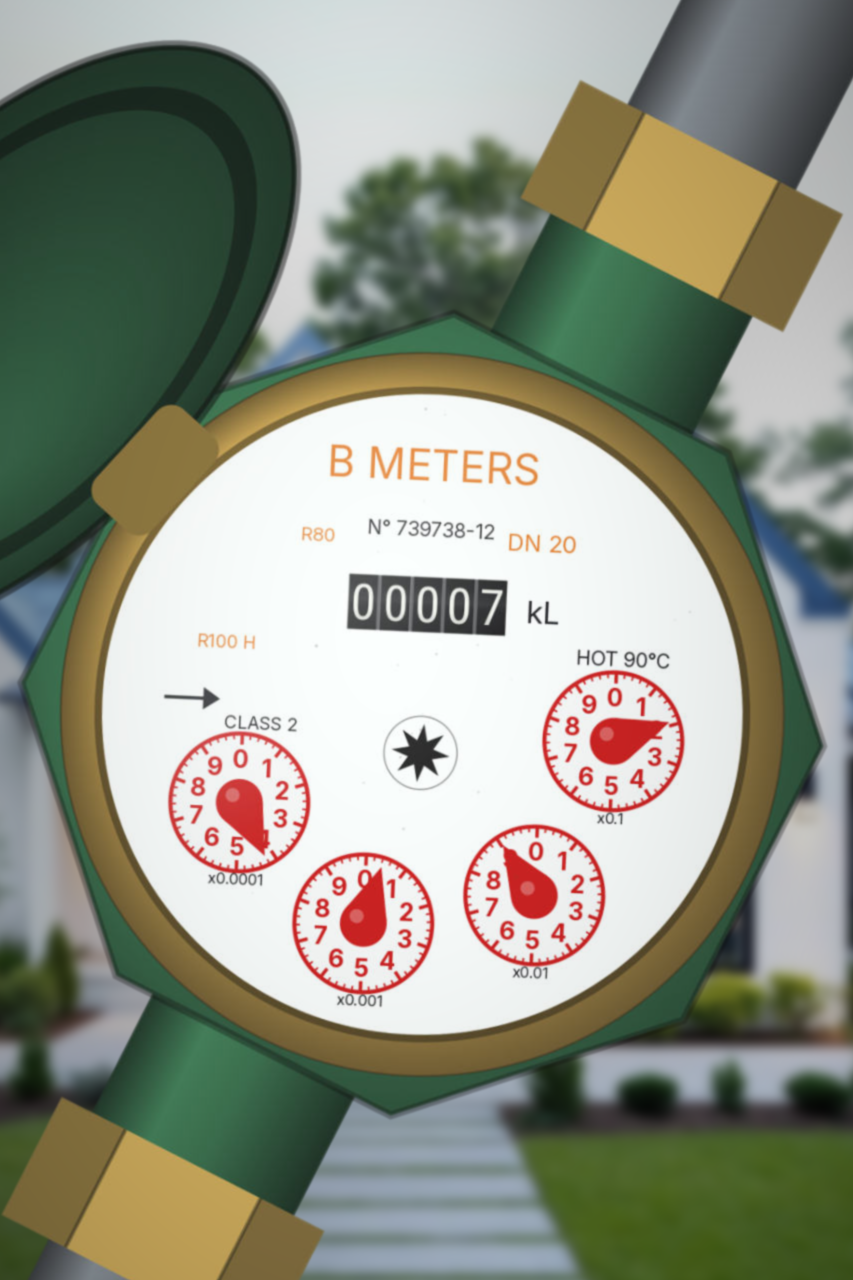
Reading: 7.1904
